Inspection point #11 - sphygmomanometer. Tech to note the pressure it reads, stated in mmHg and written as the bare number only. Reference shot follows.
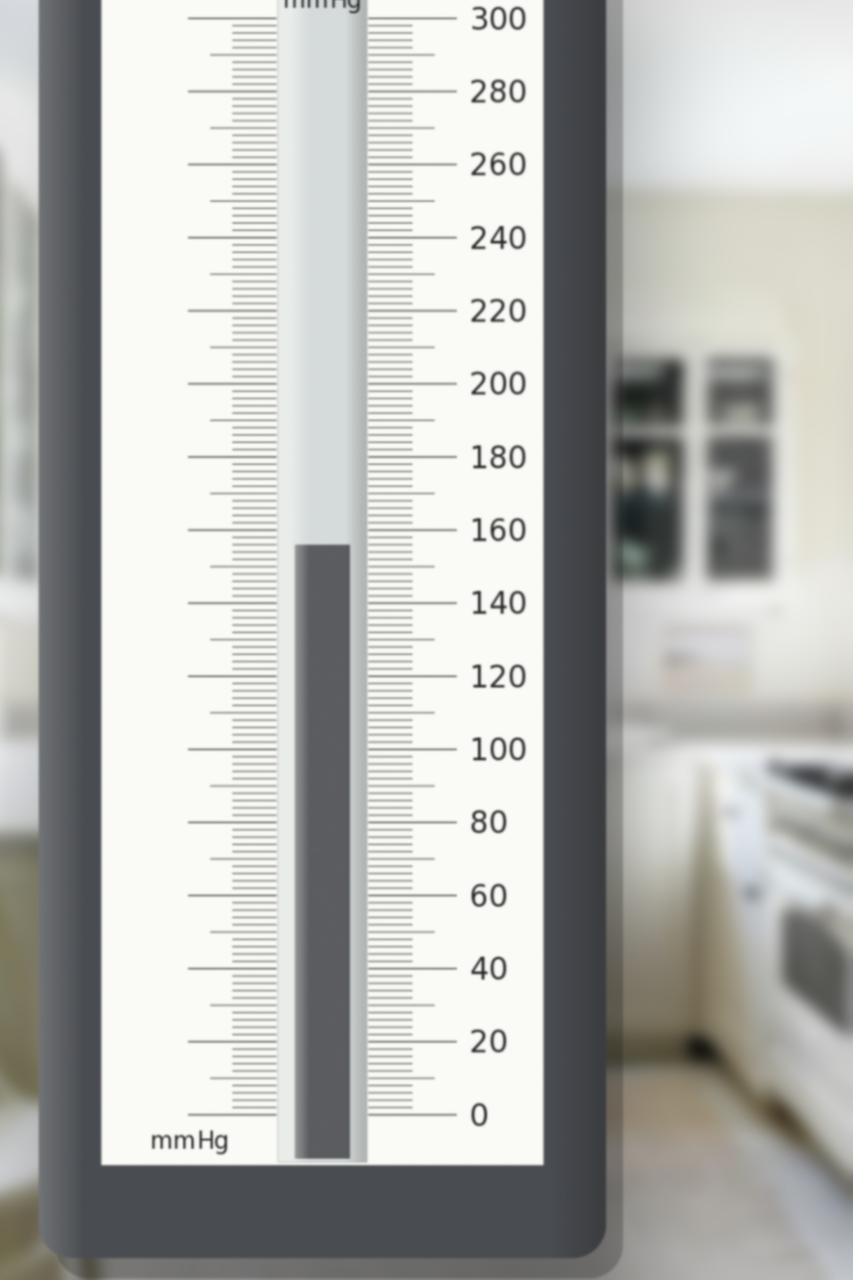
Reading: 156
